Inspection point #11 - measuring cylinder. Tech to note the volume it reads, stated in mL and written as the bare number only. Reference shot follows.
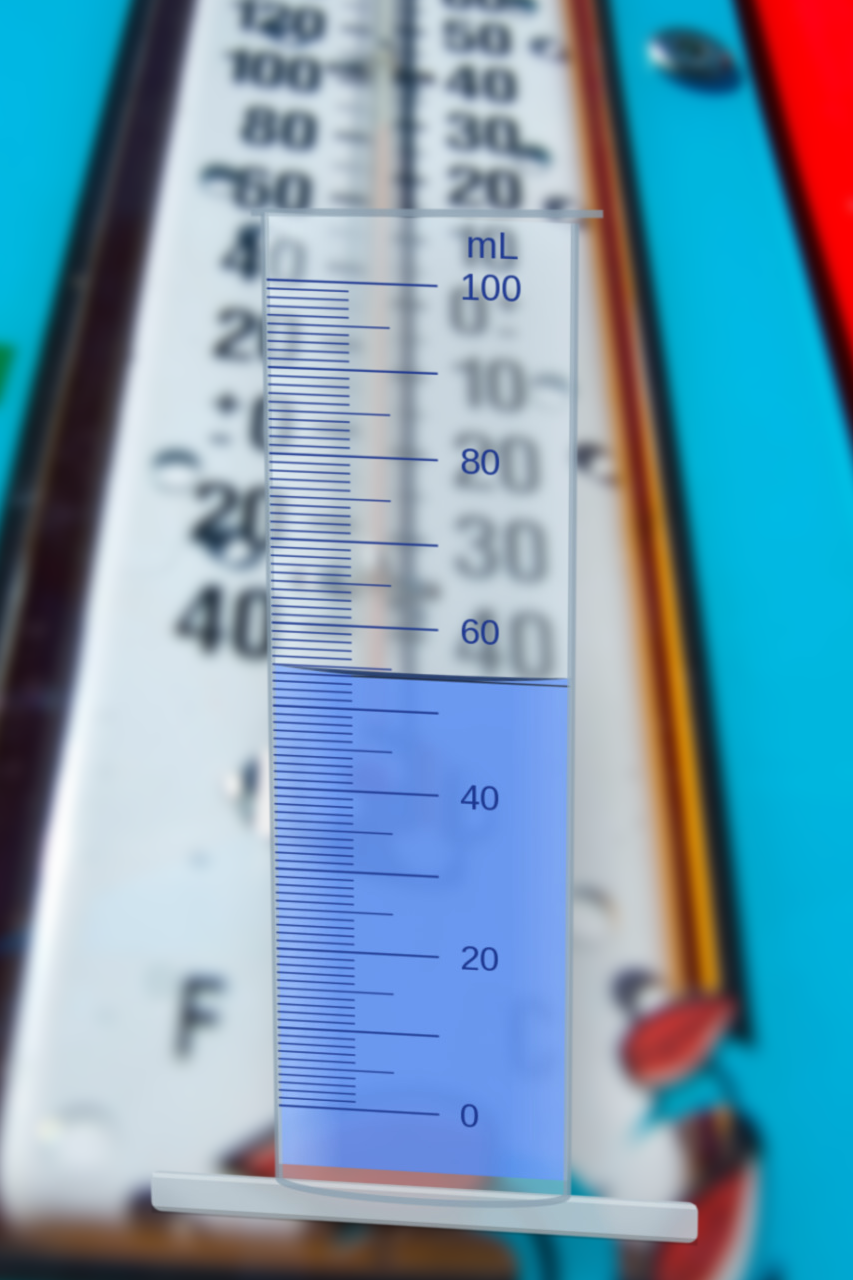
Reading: 54
